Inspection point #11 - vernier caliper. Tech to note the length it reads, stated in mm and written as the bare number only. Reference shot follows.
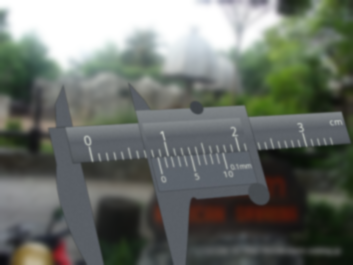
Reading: 8.6
